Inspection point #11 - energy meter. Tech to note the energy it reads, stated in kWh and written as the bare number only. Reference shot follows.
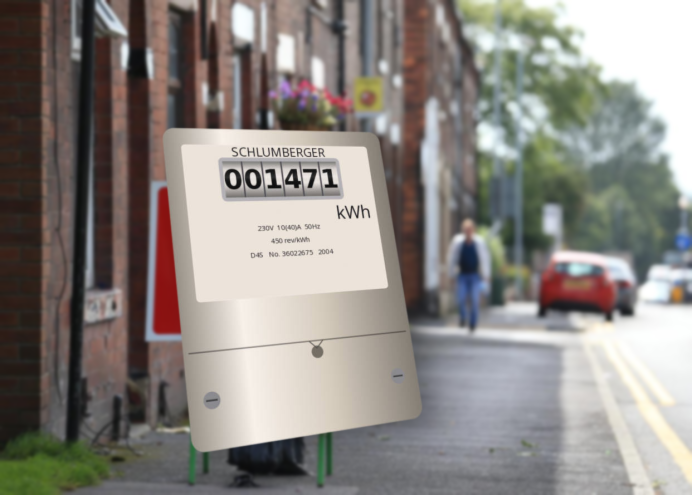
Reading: 1471
